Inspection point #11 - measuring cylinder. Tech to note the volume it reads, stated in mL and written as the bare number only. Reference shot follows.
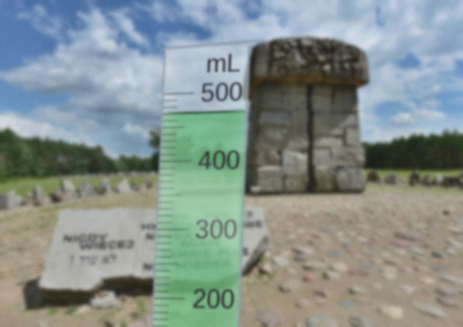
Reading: 470
